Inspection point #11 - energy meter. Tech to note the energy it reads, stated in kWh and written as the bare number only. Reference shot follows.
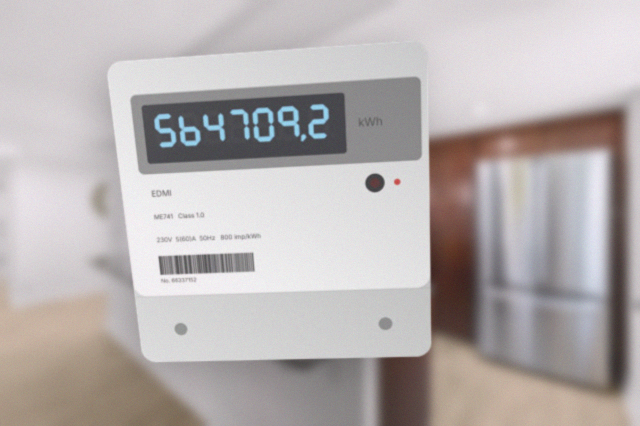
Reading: 564709.2
